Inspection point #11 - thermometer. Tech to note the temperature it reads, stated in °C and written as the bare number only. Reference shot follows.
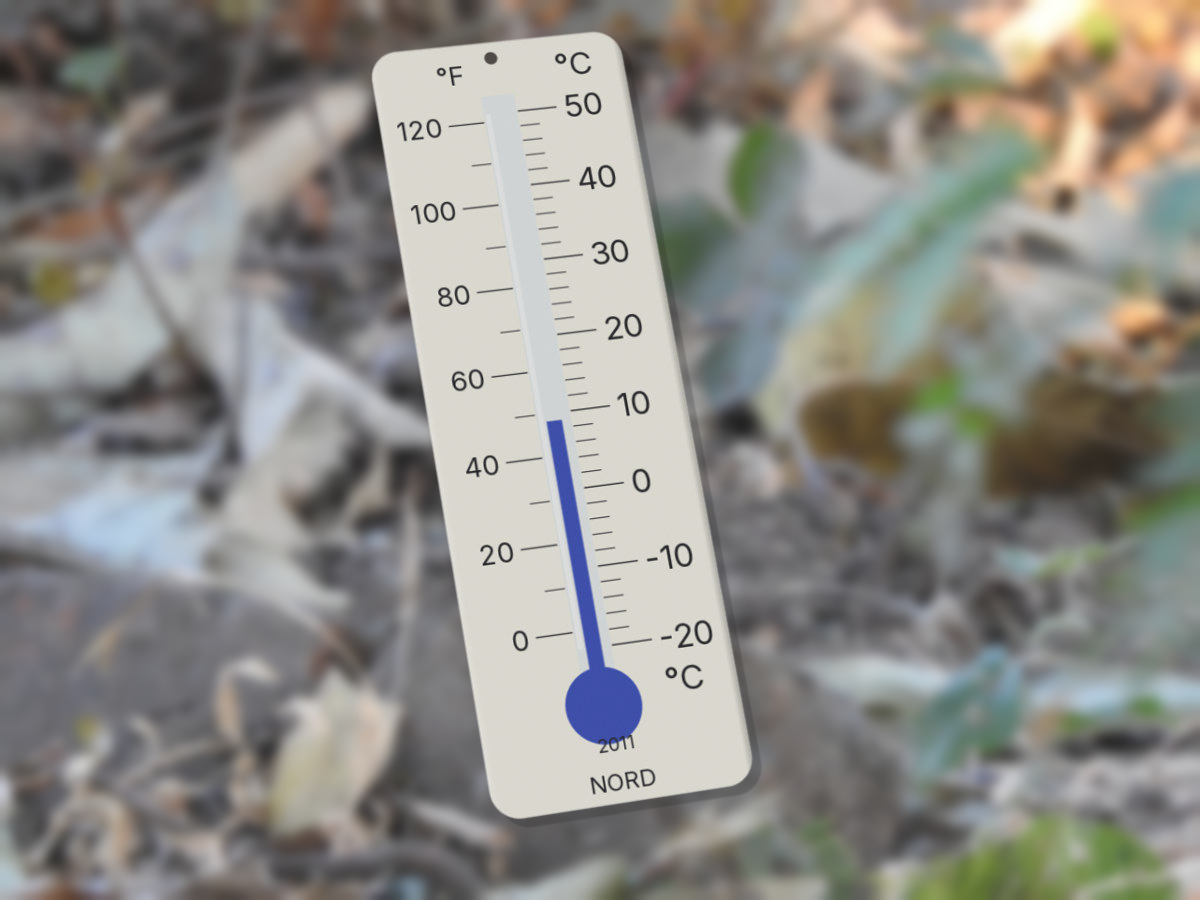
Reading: 9
